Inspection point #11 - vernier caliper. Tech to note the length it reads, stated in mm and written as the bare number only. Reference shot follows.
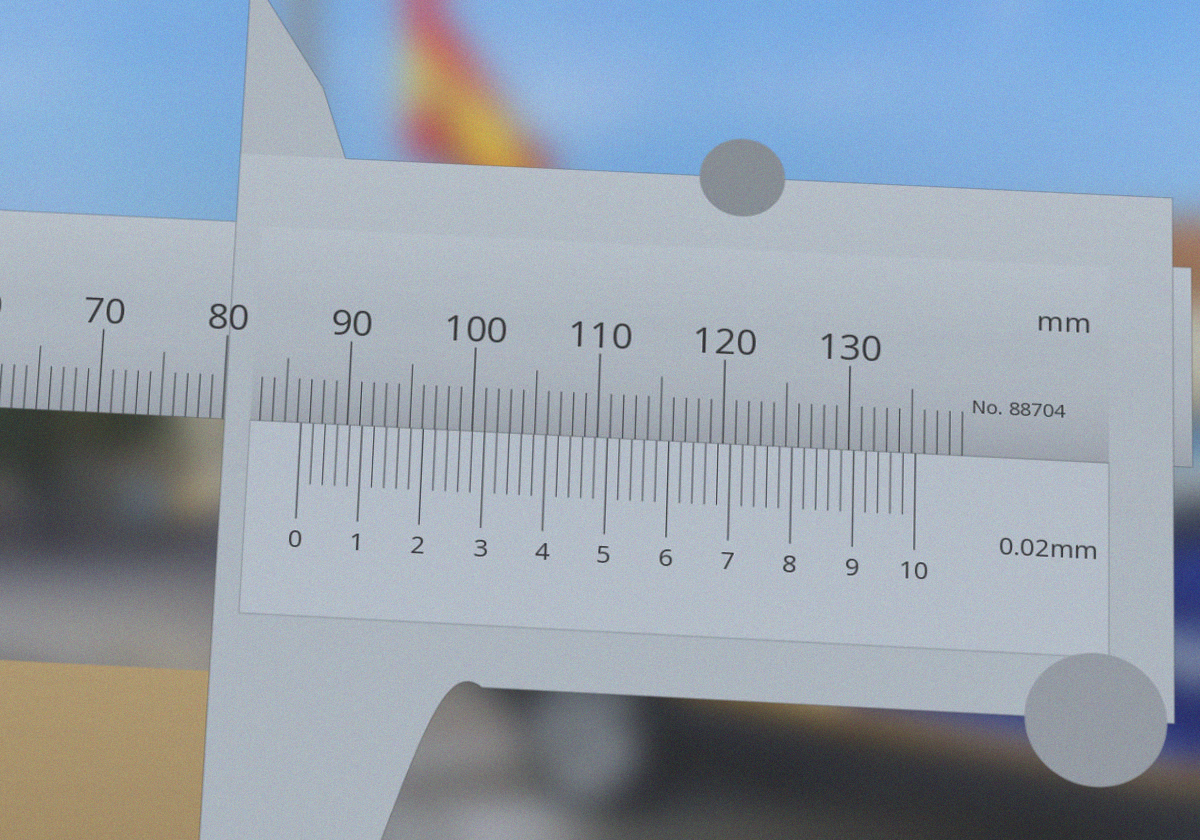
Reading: 86.3
